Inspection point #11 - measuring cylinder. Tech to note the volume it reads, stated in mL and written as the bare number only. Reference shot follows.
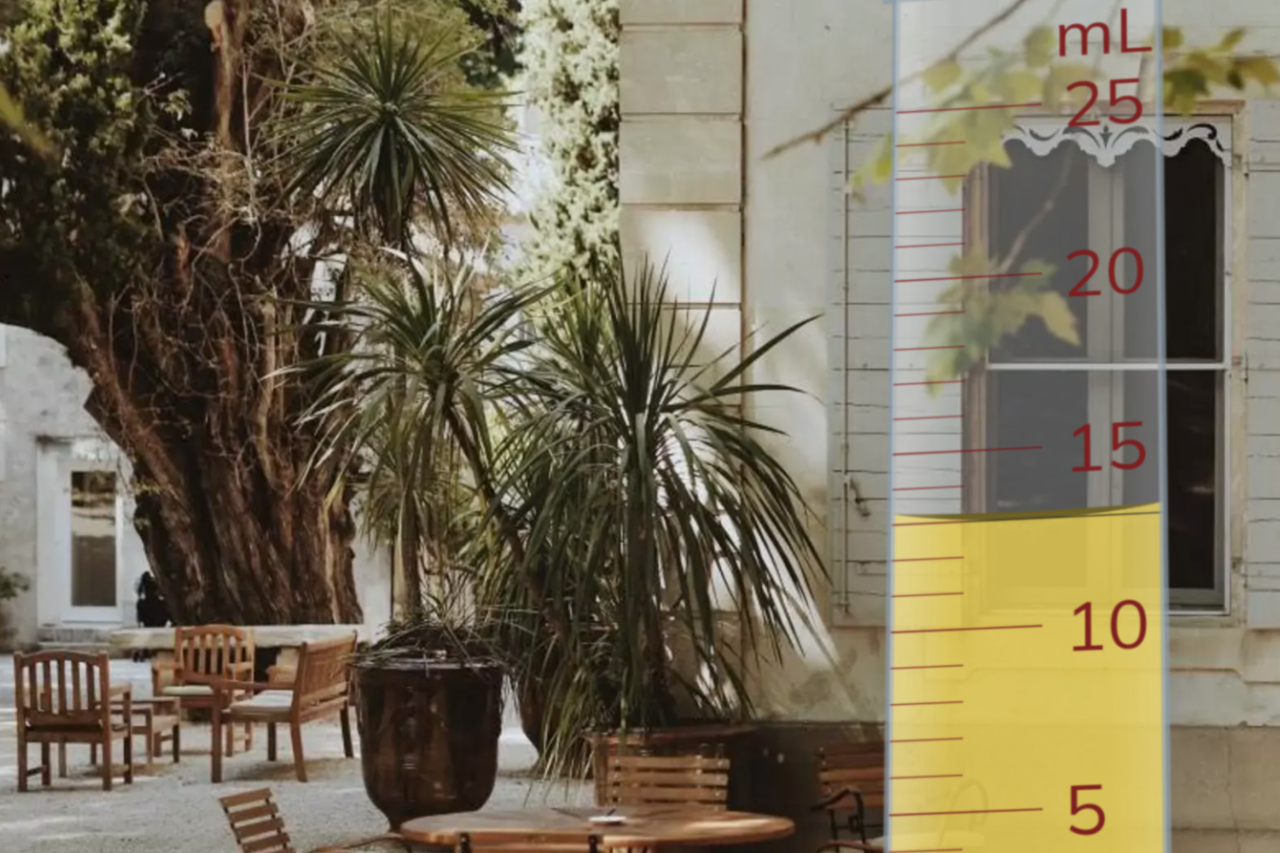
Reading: 13
